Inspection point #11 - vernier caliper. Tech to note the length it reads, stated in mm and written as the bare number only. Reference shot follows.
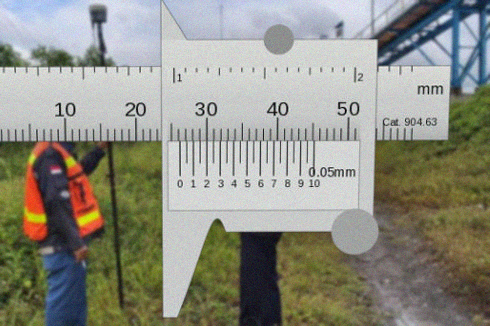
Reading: 26.2
